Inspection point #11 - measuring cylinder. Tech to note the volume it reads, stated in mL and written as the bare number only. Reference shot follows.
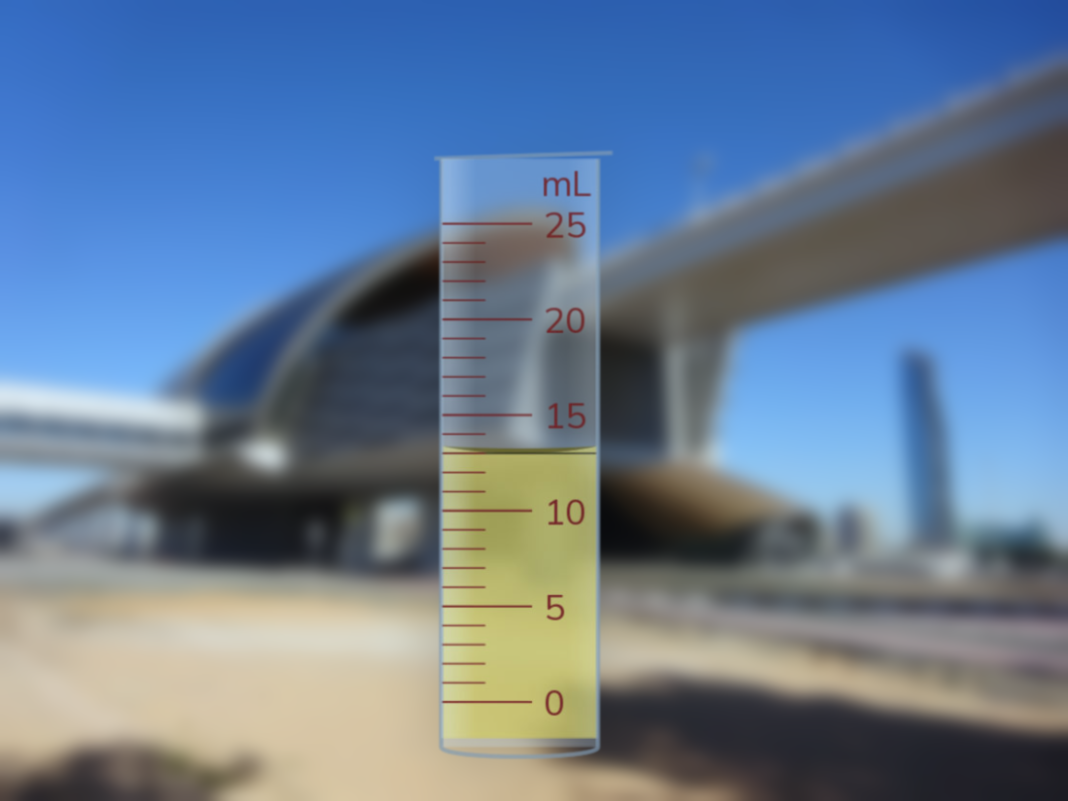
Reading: 13
